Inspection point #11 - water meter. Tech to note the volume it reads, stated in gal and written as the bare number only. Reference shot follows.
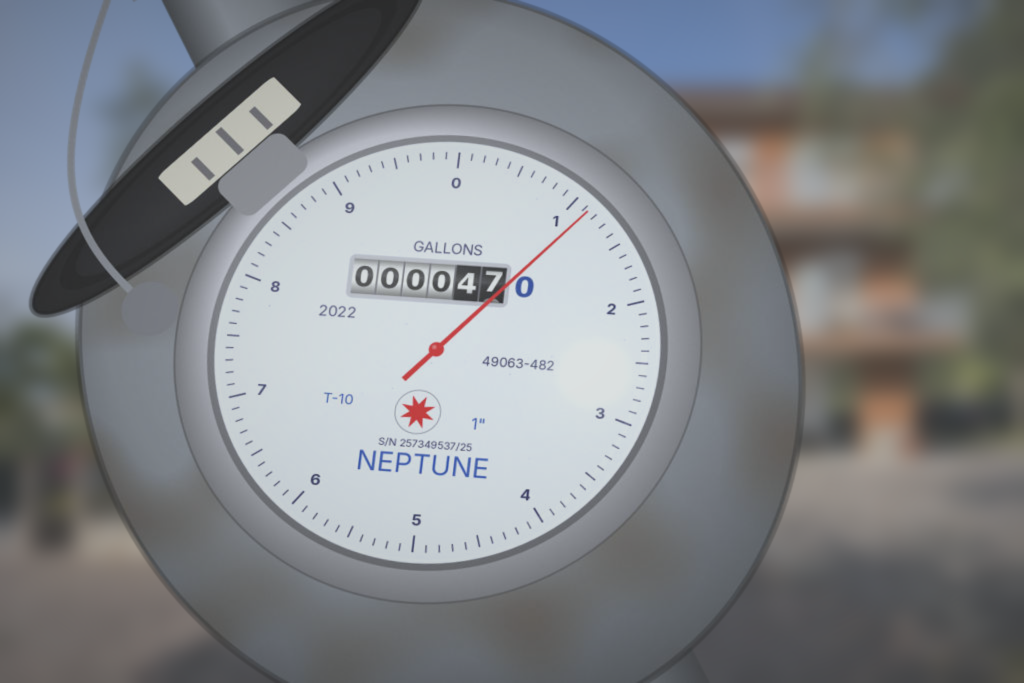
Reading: 471.1
